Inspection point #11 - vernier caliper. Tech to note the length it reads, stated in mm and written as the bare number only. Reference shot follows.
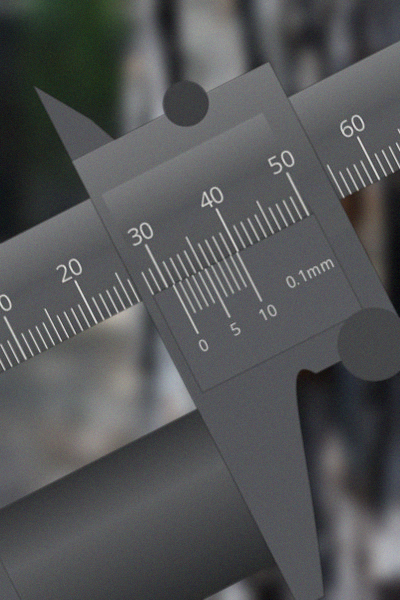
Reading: 30.8
